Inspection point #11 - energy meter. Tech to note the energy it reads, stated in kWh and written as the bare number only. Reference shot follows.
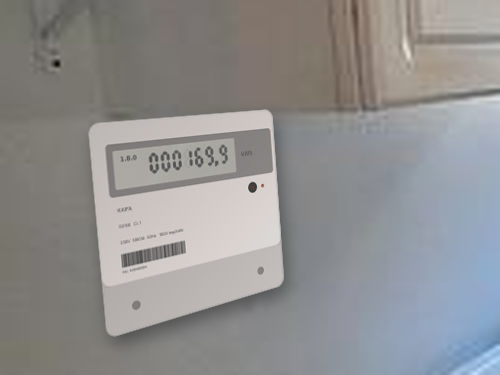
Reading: 169.9
